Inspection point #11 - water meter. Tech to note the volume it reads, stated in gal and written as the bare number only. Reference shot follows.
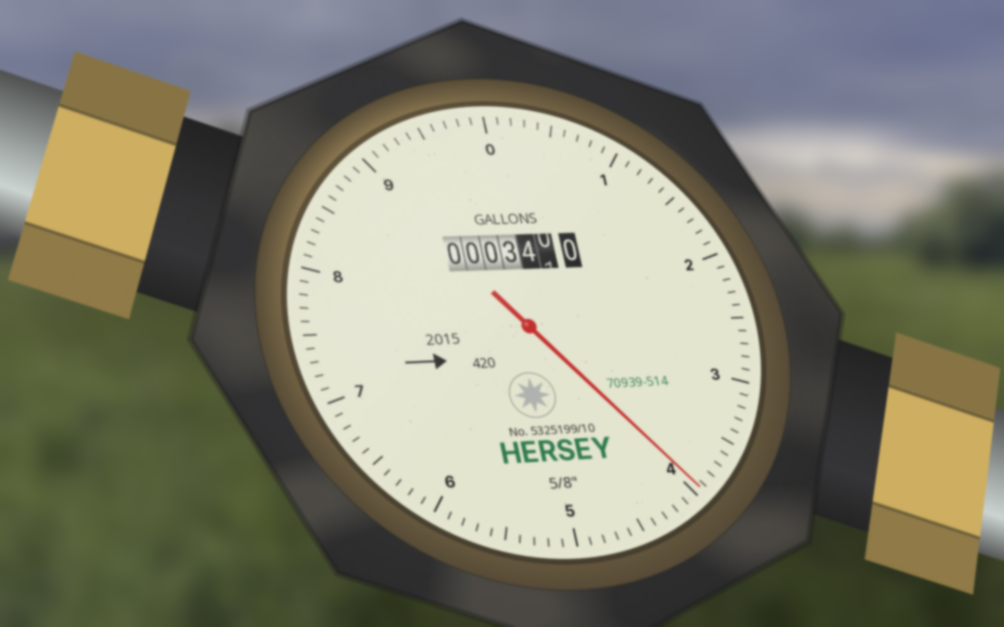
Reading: 3403.9
